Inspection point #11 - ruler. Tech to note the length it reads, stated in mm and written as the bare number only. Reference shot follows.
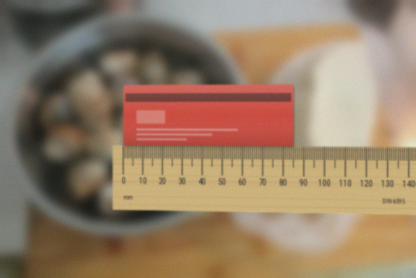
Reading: 85
